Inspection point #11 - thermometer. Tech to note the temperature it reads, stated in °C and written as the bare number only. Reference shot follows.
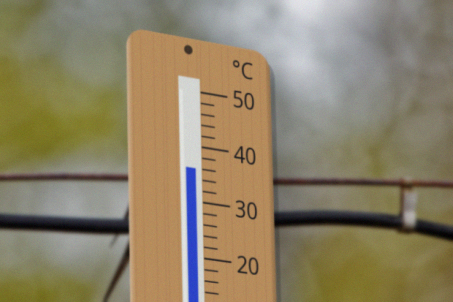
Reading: 36
